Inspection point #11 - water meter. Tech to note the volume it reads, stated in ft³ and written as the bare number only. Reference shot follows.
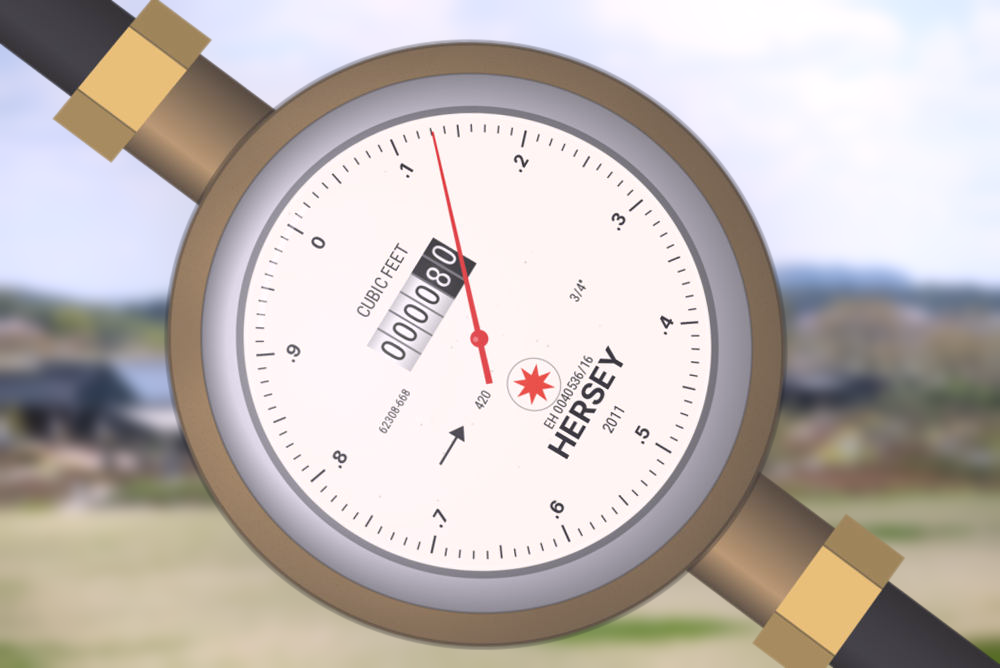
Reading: 80.13
